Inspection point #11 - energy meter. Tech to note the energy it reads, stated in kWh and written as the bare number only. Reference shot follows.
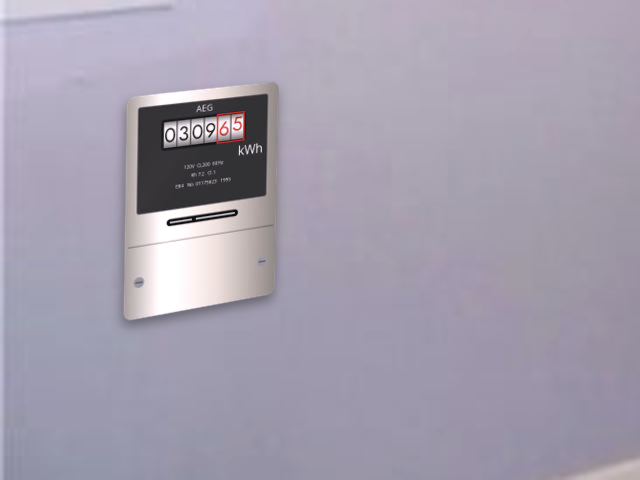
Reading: 309.65
